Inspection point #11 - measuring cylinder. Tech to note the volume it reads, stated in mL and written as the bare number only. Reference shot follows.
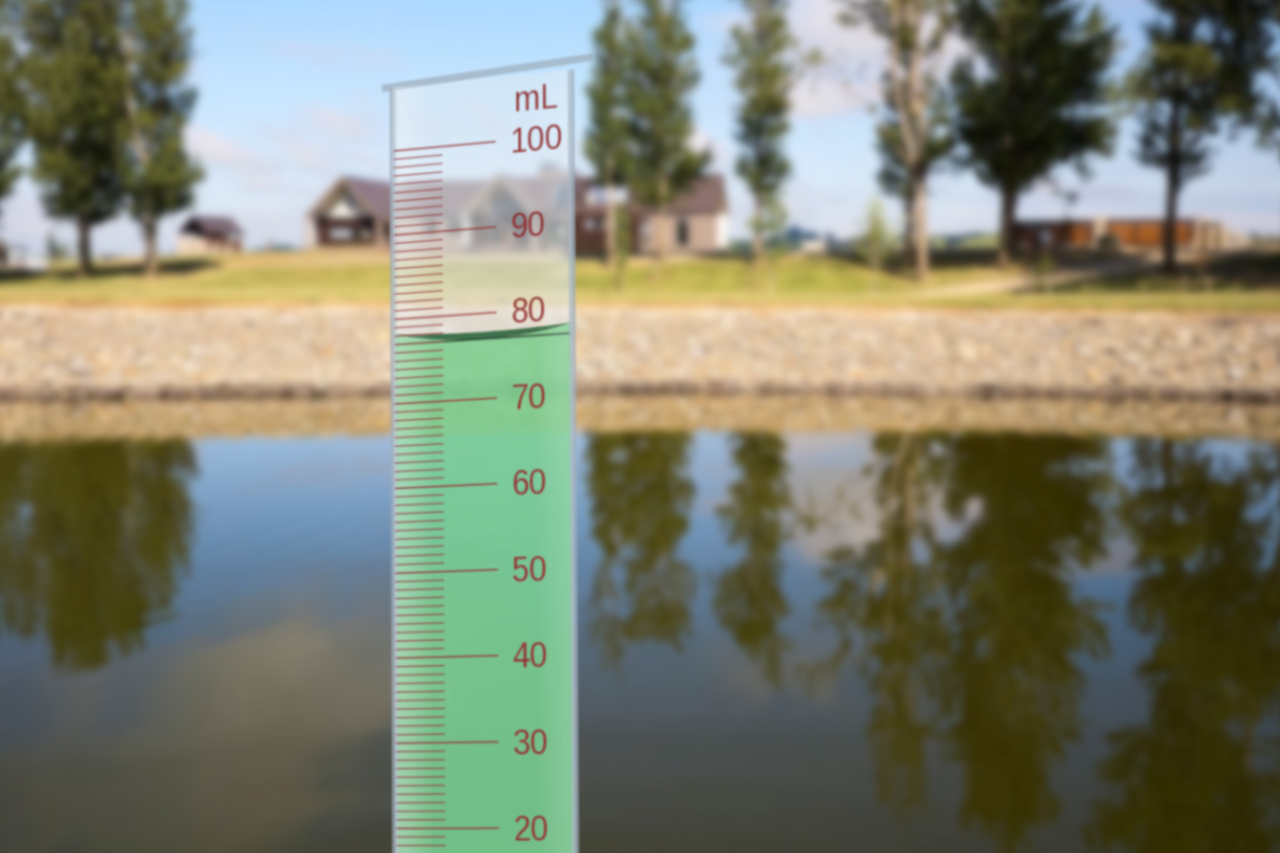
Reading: 77
